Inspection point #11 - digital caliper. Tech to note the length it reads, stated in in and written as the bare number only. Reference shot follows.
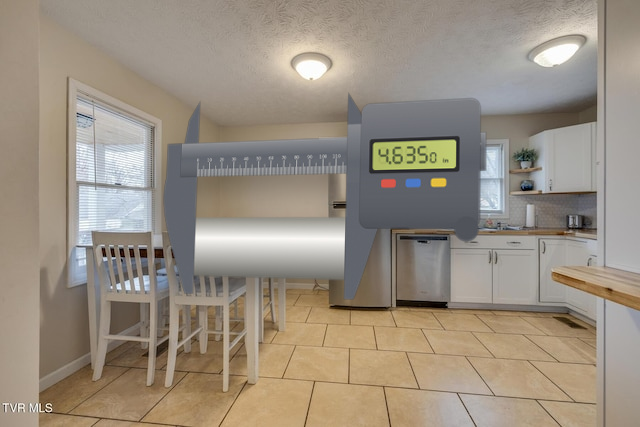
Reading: 4.6350
